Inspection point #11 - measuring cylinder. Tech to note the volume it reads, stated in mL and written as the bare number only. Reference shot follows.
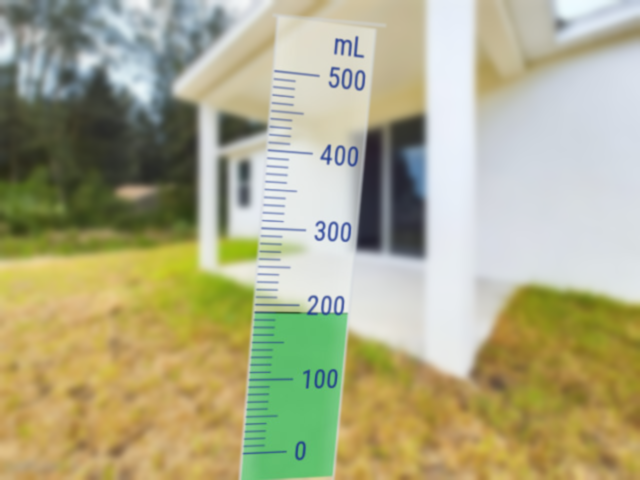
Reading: 190
